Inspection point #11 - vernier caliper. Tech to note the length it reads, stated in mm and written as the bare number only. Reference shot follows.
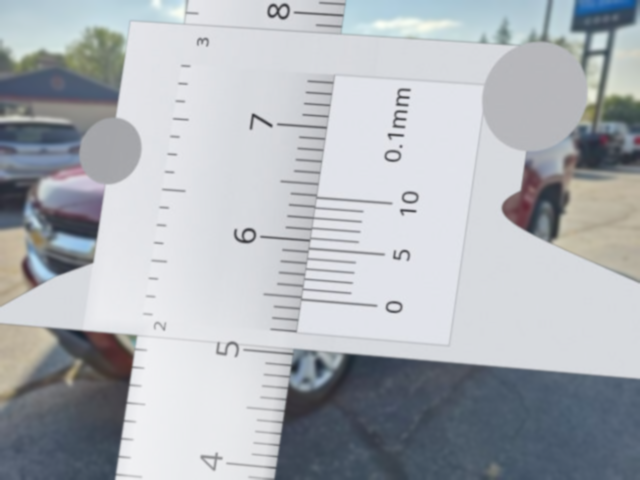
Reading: 54.8
